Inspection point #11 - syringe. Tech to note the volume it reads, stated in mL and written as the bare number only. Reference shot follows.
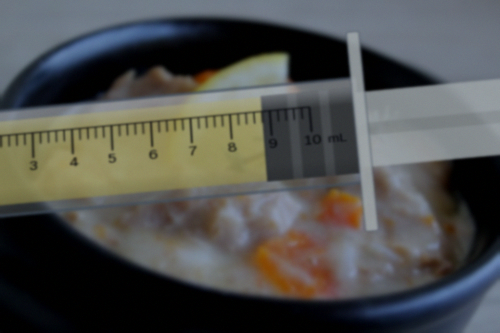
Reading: 8.8
